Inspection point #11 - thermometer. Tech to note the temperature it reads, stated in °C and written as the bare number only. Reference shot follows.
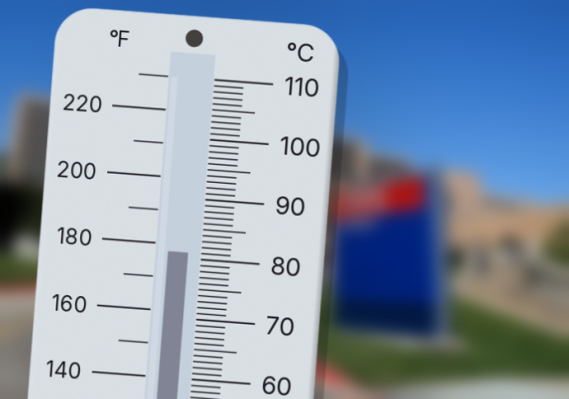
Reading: 81
